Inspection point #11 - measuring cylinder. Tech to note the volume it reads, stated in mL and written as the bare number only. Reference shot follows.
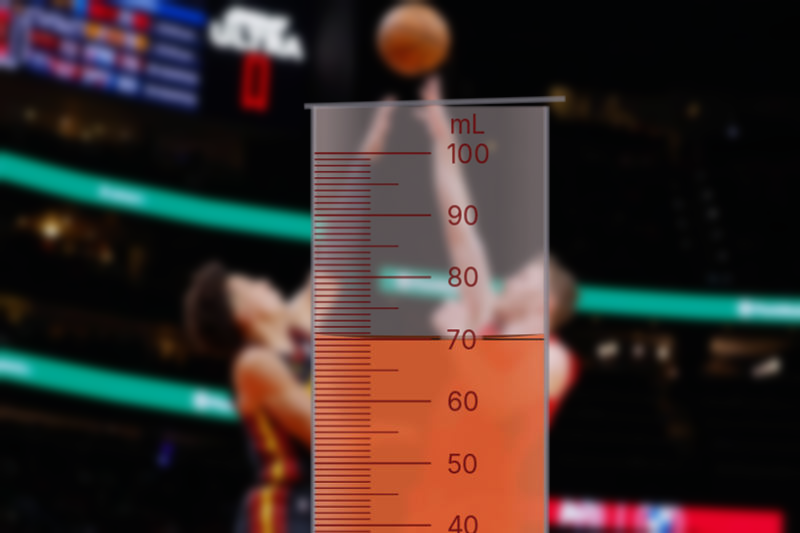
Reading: 70
